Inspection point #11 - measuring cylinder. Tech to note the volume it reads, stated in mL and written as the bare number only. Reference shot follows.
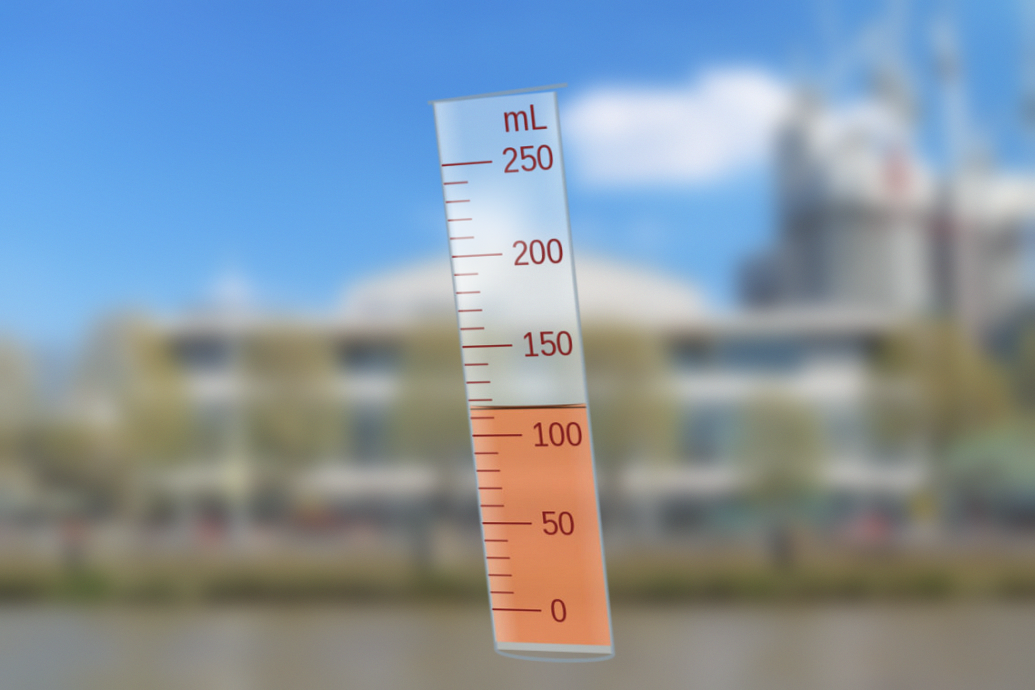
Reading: 115
